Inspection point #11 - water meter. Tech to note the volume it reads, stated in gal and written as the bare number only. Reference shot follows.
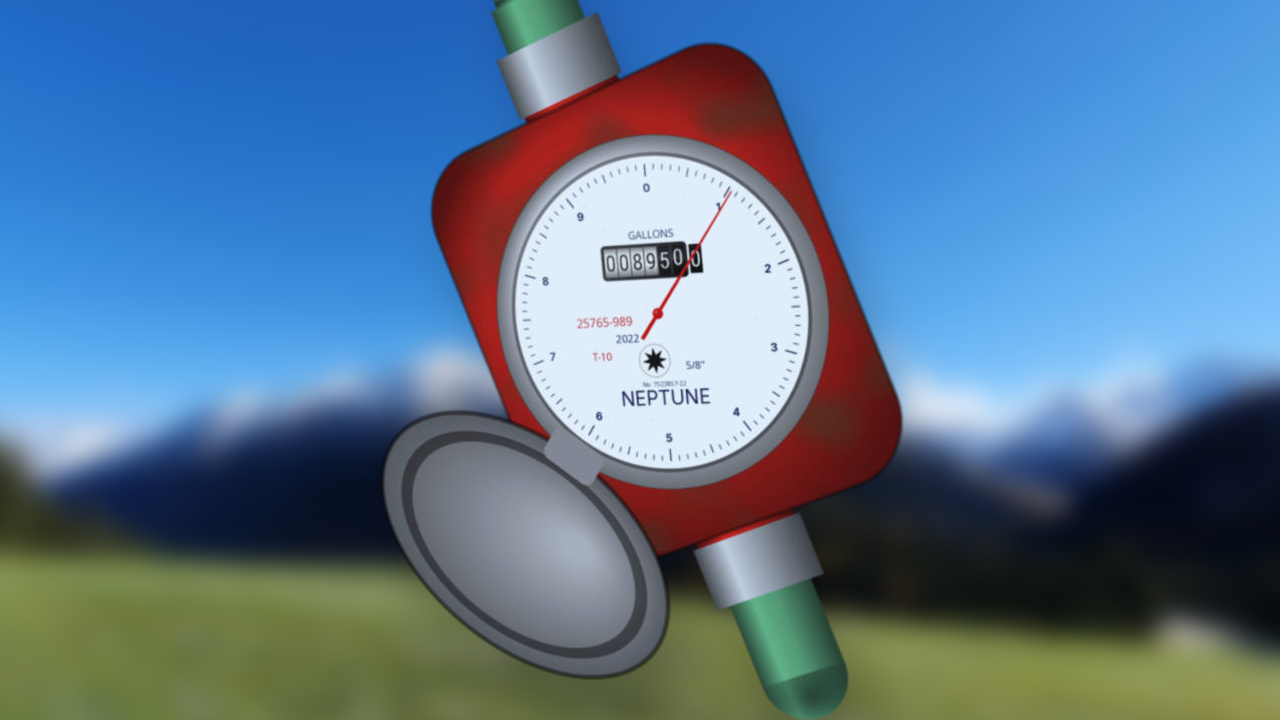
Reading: 89501.0
